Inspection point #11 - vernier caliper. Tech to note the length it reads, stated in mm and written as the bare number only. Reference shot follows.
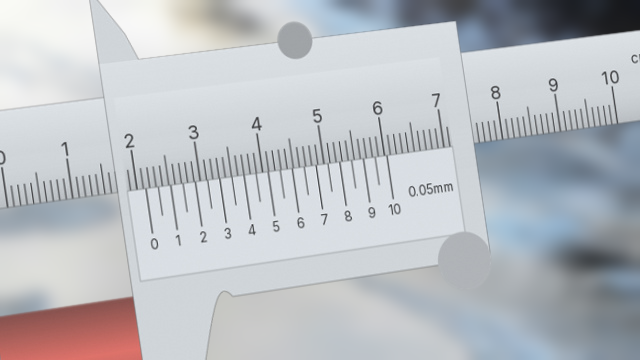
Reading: 21.4
